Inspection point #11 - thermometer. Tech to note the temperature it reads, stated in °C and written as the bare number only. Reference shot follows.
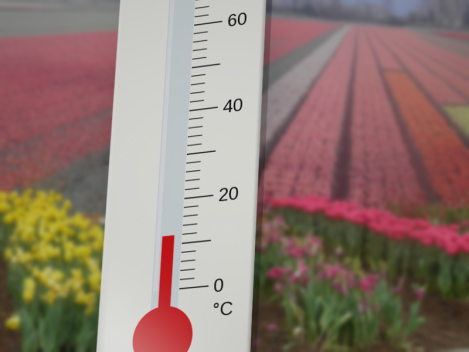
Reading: 12
